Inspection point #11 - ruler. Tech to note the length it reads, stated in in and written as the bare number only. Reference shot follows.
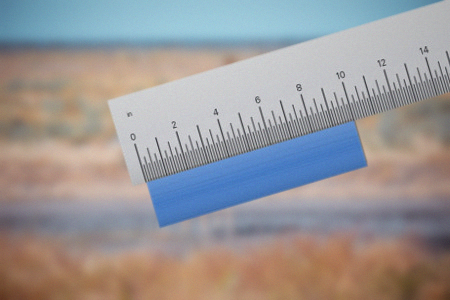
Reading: 10
